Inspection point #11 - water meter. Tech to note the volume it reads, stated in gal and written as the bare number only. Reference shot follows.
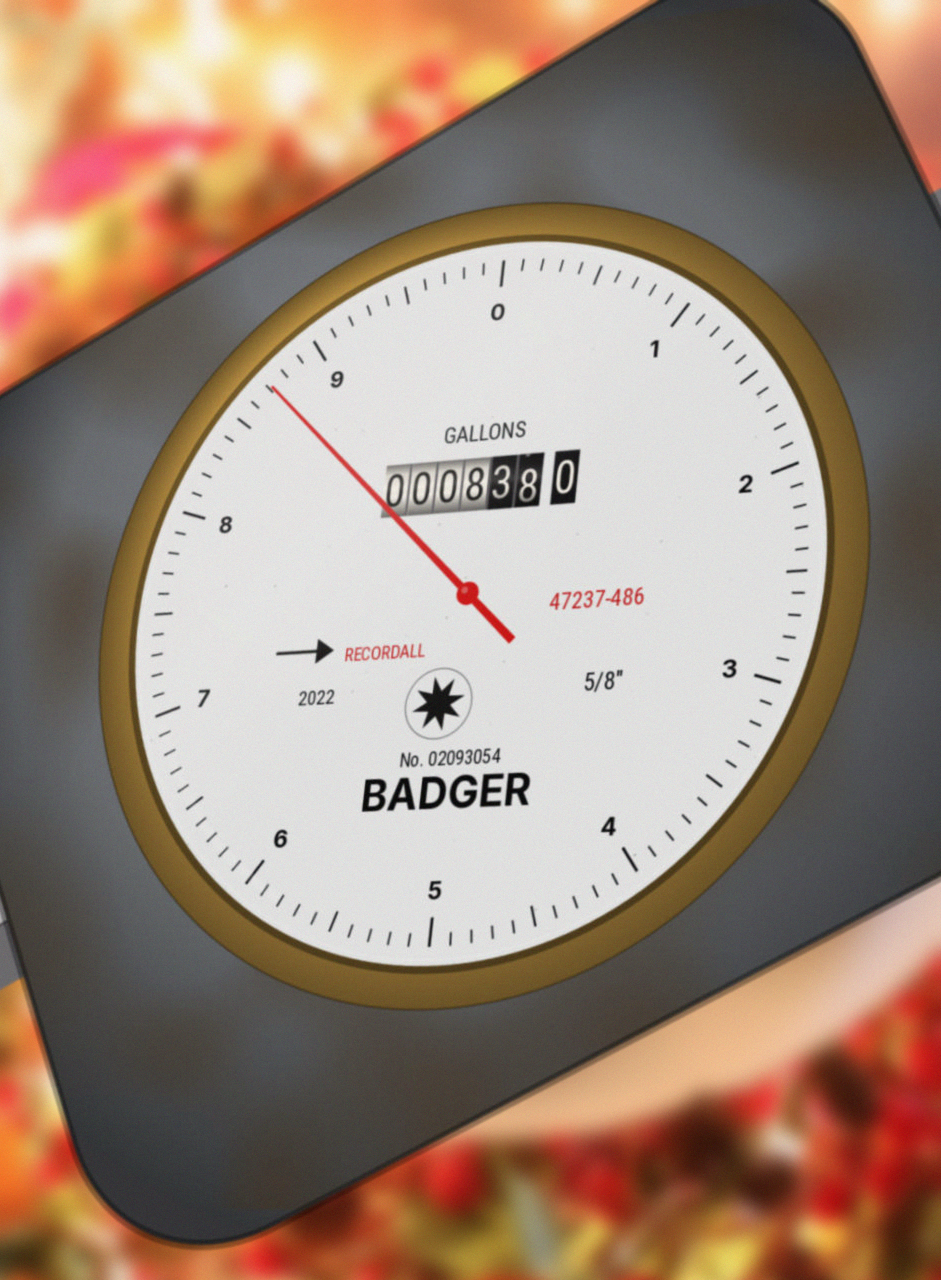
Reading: 8378.7
